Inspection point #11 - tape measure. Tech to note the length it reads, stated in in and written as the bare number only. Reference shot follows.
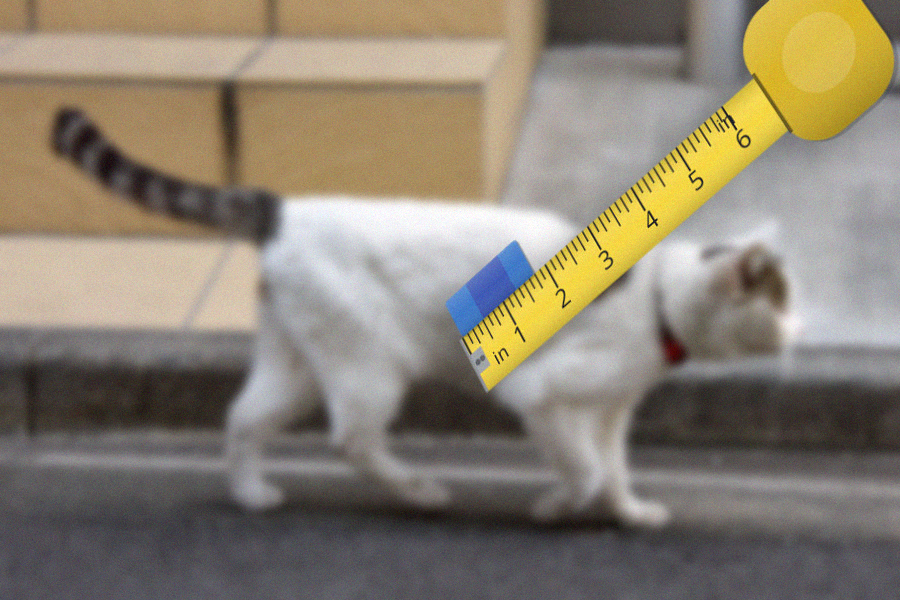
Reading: 1.75
